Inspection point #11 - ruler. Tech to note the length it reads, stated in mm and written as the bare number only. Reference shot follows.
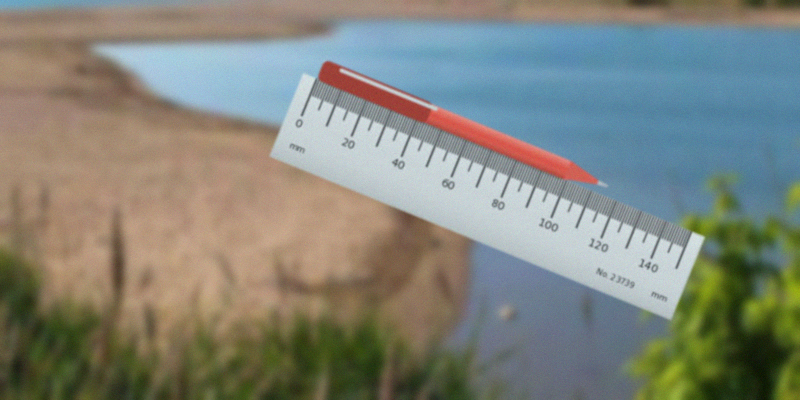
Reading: 115
